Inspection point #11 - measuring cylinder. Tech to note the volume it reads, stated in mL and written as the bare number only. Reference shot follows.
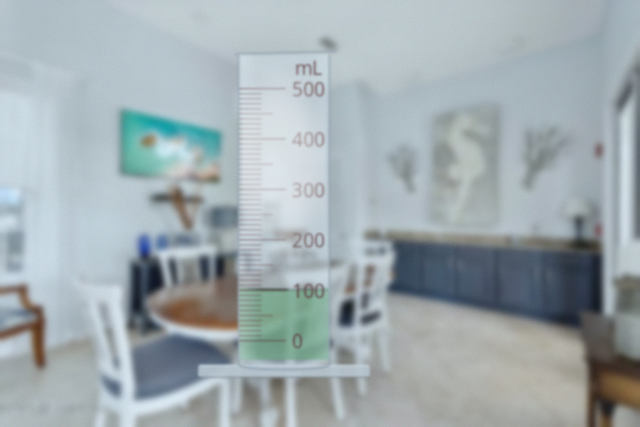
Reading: 100
